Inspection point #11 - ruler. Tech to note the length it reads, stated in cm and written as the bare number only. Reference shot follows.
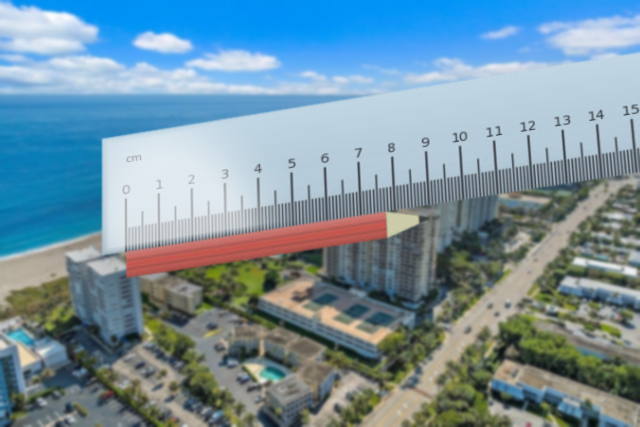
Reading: 9
